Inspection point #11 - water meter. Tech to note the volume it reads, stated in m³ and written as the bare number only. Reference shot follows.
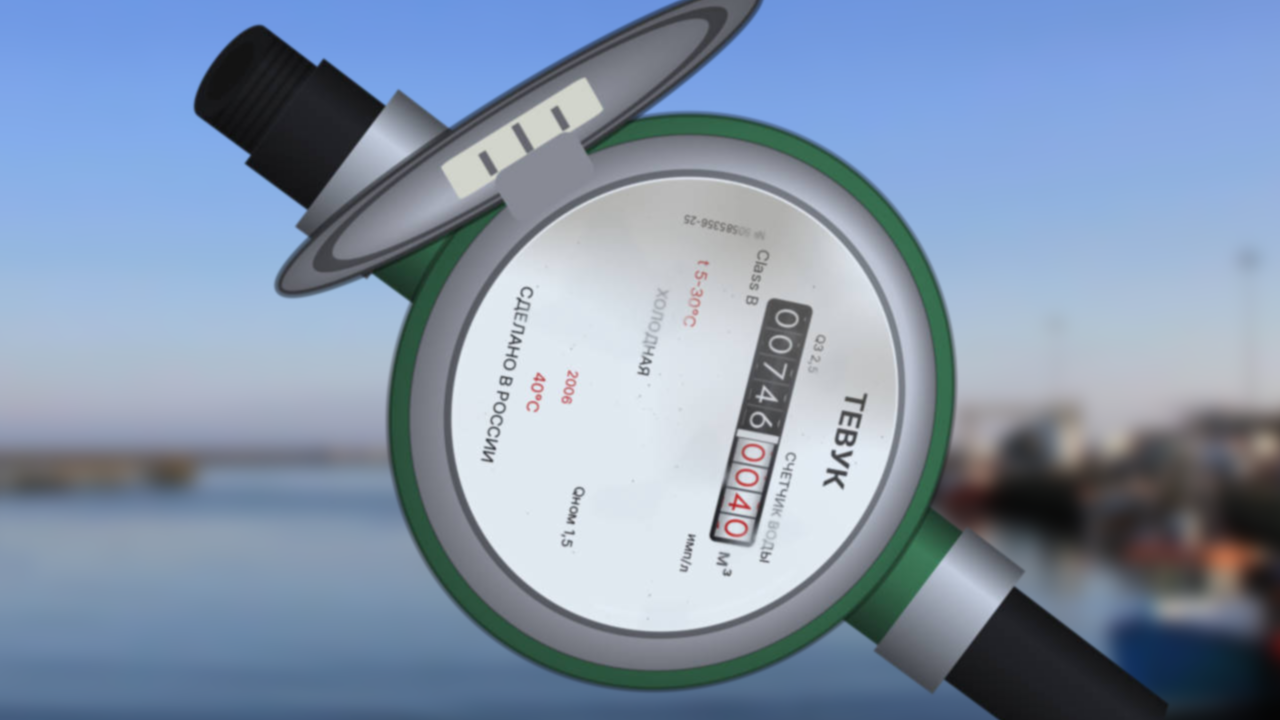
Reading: 746.0040
